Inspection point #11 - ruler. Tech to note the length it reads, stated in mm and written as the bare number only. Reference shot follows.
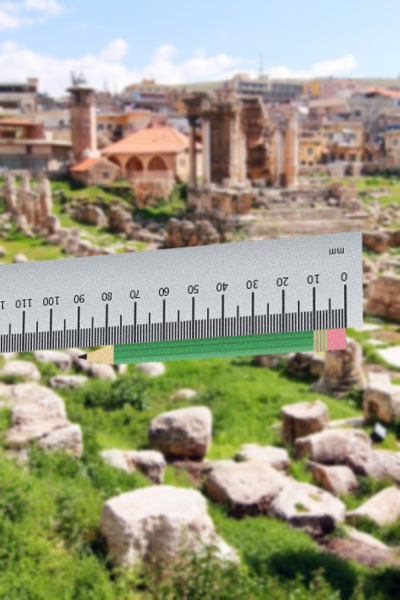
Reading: 90
